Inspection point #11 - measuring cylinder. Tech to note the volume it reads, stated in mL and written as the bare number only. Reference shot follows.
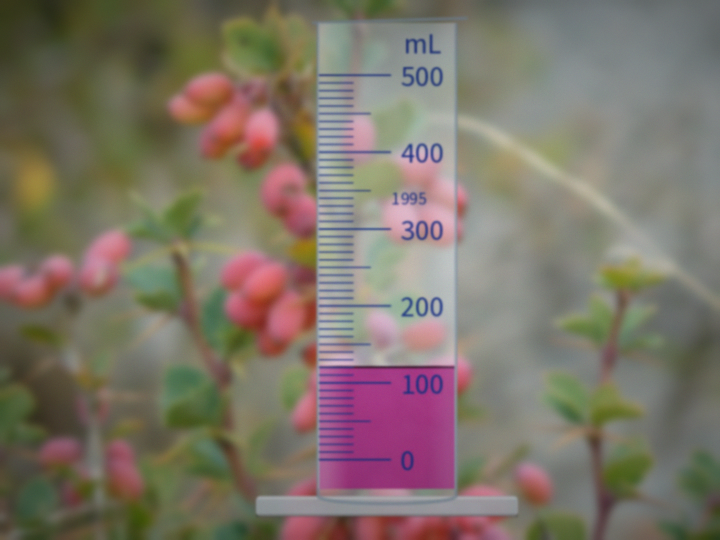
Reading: 120
